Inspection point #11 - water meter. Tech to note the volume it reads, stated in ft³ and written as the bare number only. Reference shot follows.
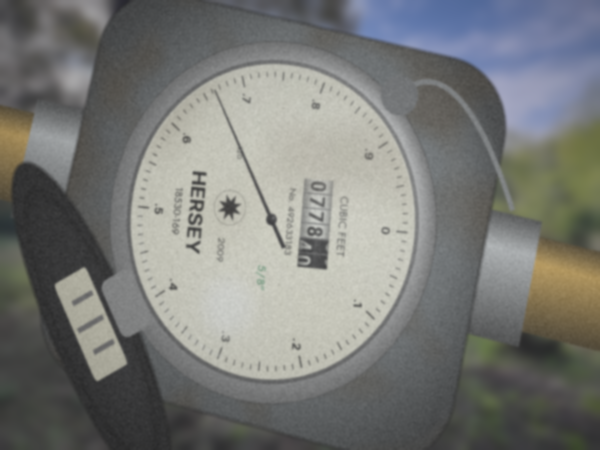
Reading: 77839.66
